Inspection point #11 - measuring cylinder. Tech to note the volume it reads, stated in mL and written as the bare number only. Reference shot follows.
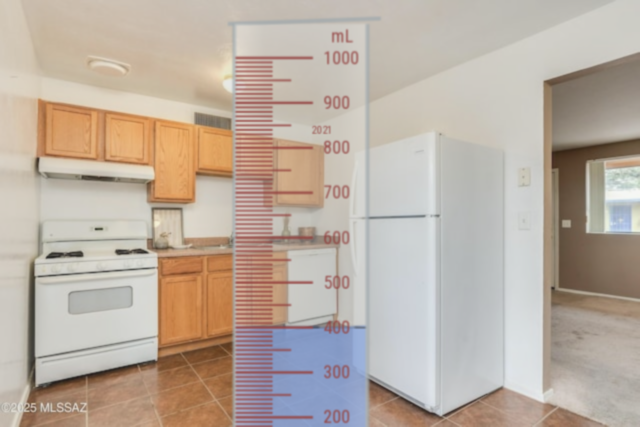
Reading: 400
